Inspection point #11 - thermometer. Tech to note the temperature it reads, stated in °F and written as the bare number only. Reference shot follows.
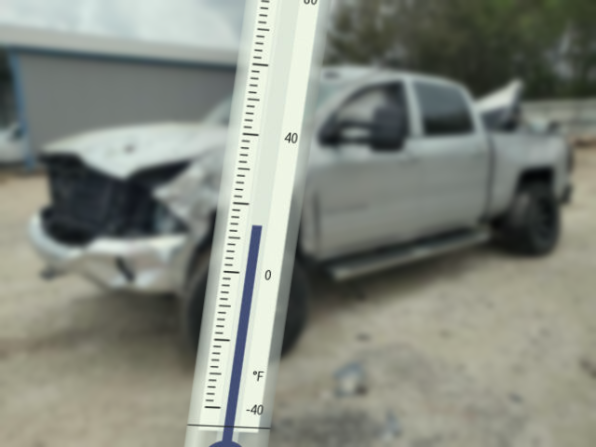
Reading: 14
